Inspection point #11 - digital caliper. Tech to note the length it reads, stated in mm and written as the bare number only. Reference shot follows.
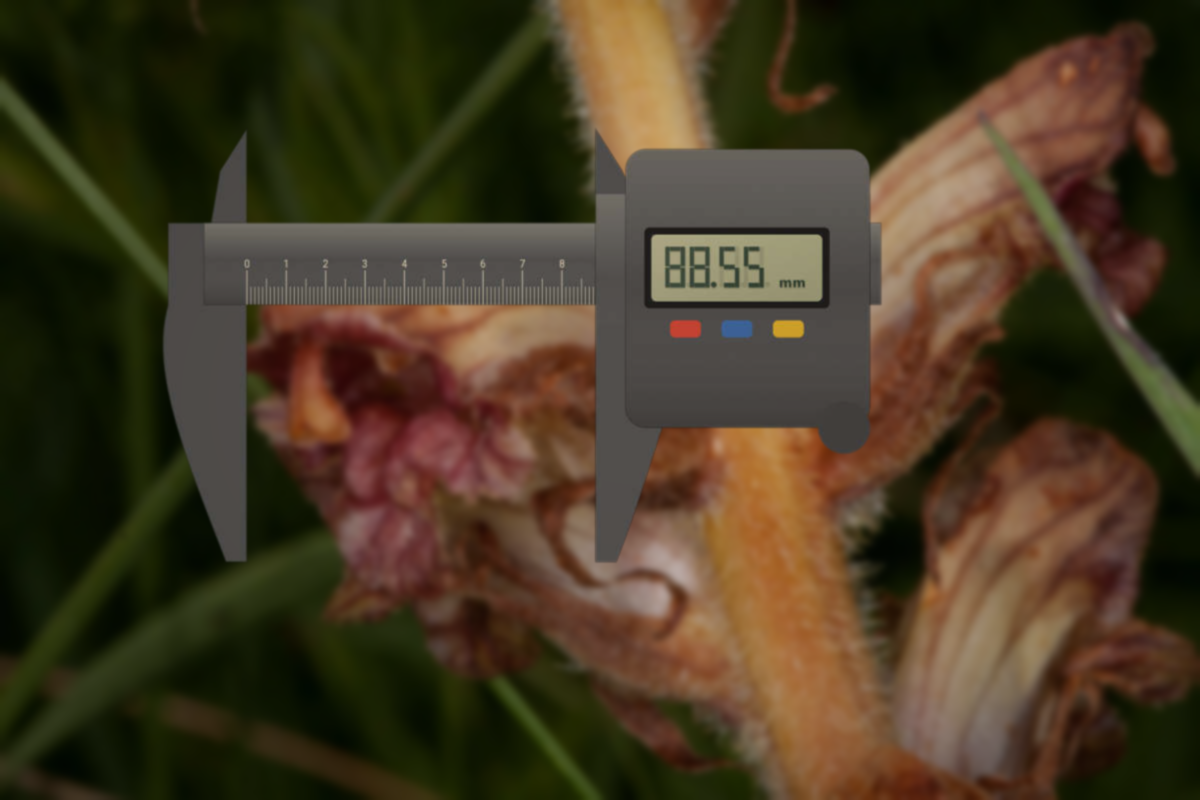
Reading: 88.55
